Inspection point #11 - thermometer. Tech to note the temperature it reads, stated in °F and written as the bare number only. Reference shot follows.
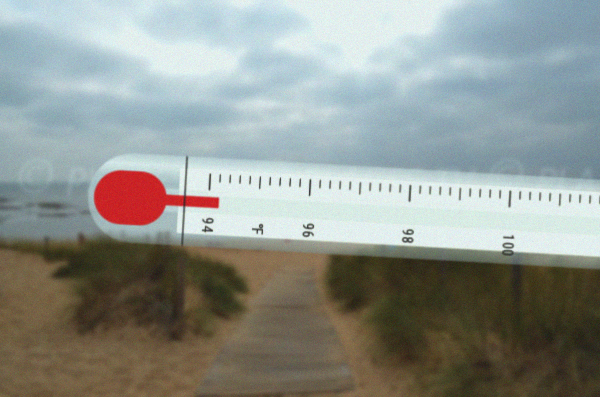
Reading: 94.2
